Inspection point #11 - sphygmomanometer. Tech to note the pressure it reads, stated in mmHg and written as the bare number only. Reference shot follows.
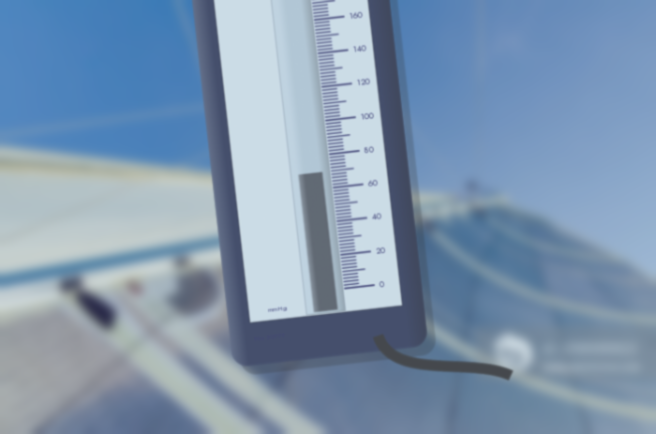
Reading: 70
